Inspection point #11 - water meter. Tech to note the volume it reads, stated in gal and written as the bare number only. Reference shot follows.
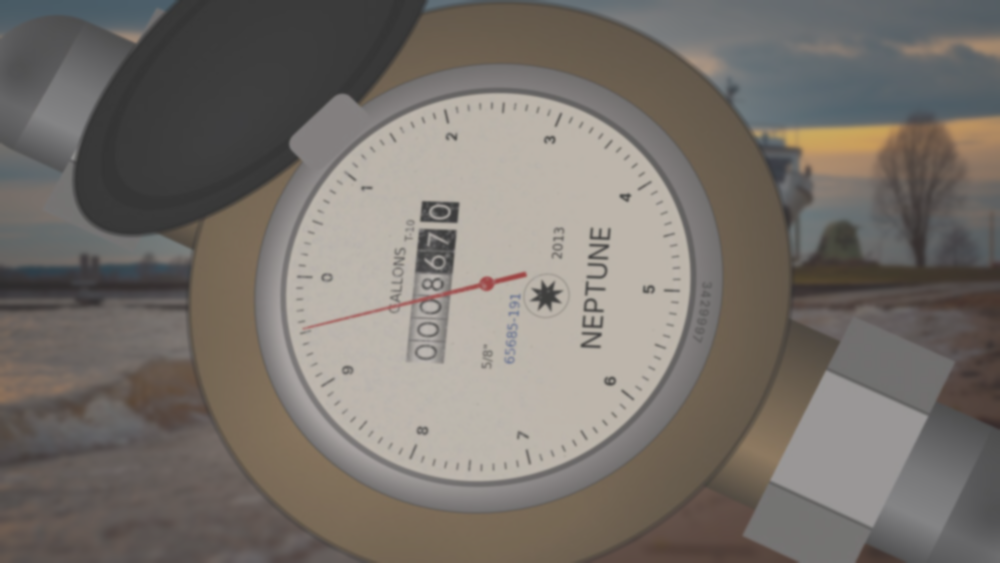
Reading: 8669.5
